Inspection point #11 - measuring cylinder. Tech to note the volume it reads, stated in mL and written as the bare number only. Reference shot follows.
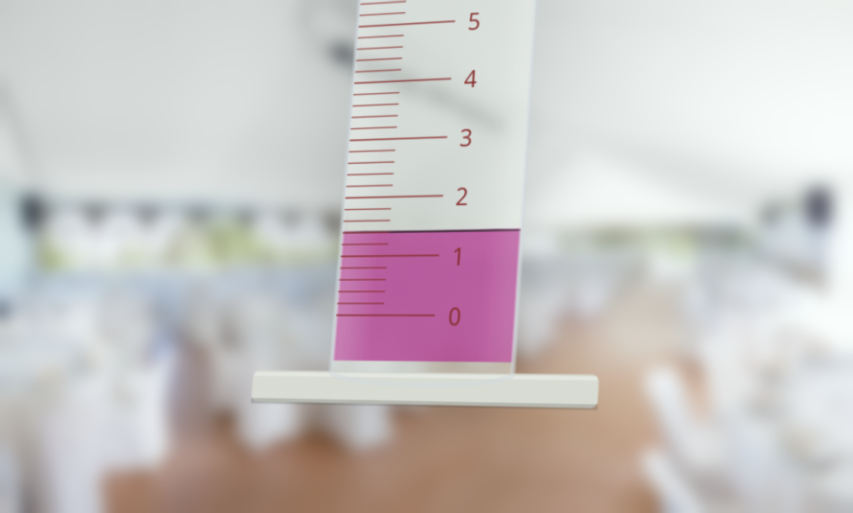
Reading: 1.4
